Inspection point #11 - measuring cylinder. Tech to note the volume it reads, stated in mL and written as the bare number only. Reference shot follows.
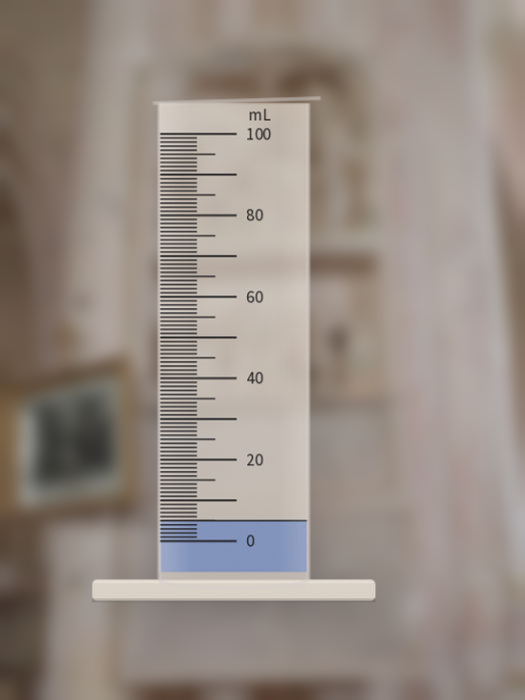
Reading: 5
